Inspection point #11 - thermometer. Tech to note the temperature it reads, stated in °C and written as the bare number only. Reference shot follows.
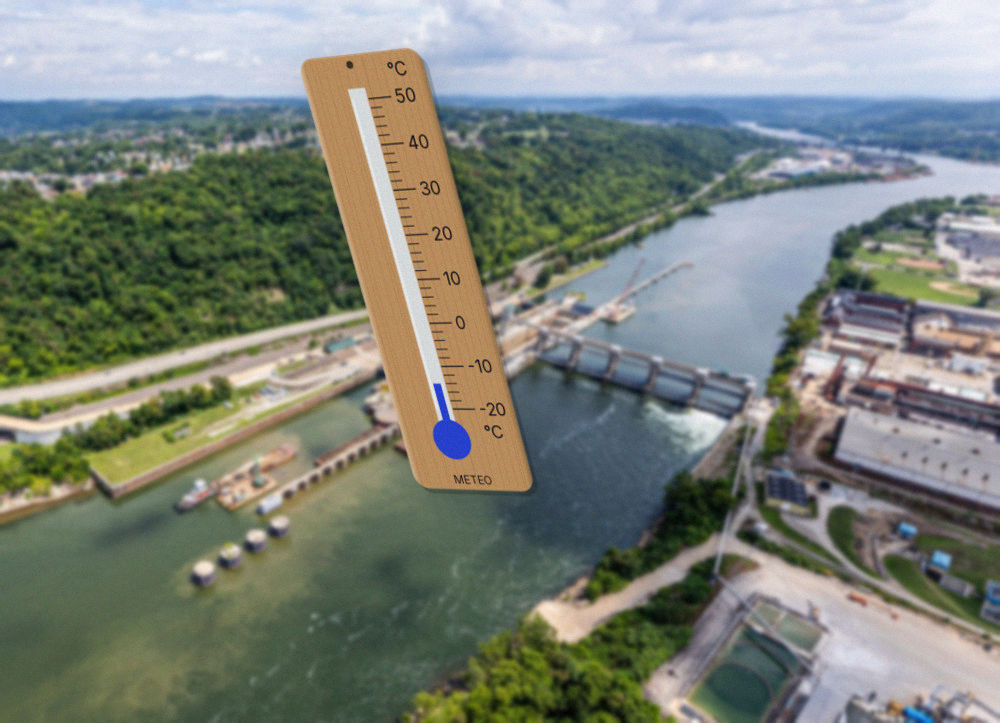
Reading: -14
